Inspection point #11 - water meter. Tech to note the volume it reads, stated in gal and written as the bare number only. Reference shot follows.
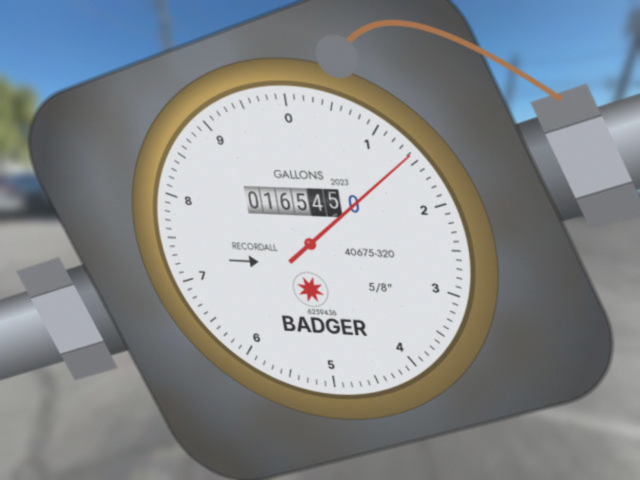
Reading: 165451.4
